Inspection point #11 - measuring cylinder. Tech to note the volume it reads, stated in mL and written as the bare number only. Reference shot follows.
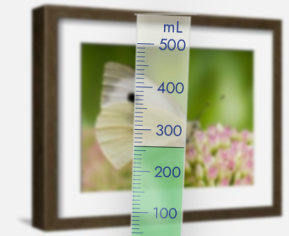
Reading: 260
